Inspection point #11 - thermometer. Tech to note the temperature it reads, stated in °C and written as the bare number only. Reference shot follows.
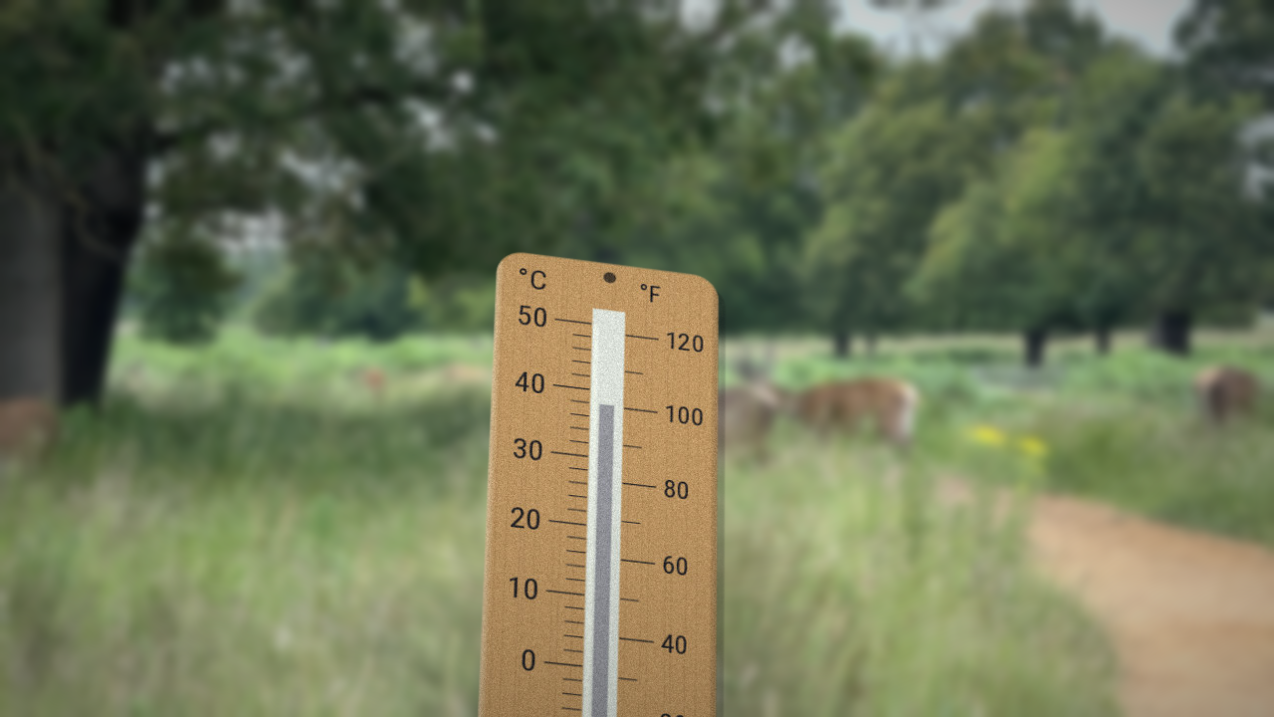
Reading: 38
